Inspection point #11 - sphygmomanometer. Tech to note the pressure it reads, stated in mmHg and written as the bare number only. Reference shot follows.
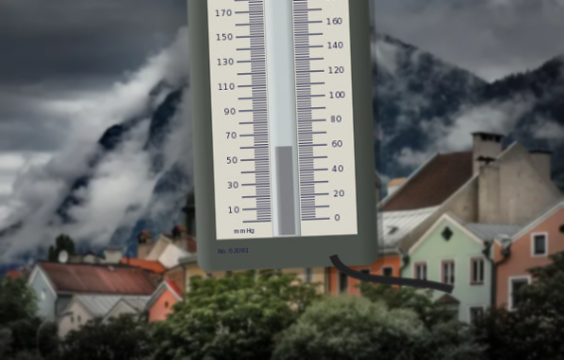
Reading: 60
